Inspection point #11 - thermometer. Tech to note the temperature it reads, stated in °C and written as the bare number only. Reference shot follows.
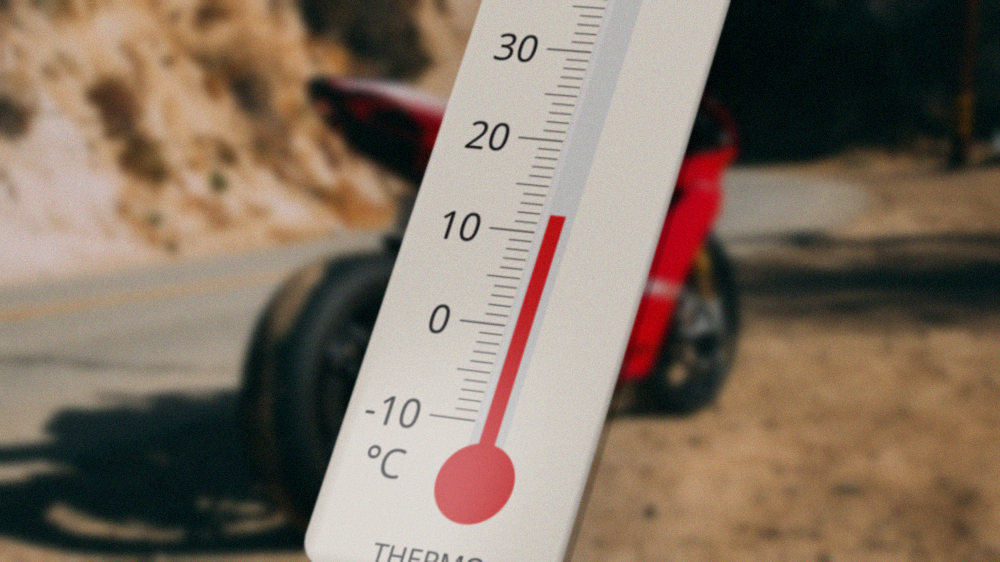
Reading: 12
